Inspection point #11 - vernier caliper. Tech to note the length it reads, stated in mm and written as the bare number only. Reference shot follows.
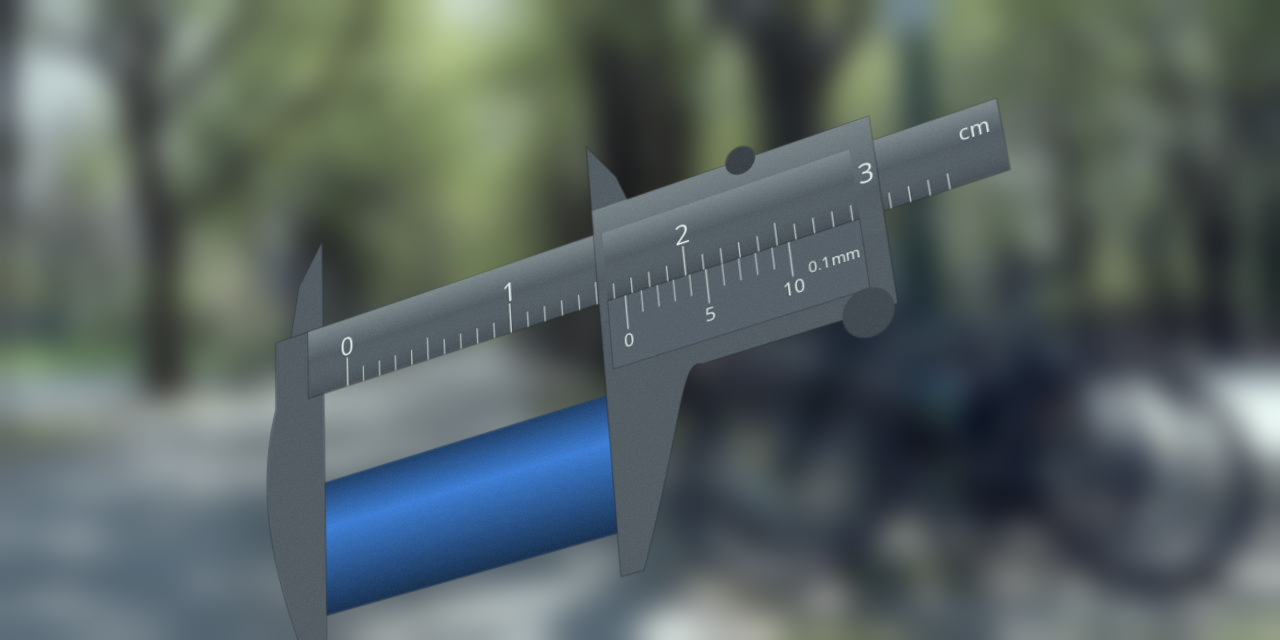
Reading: 16.6
